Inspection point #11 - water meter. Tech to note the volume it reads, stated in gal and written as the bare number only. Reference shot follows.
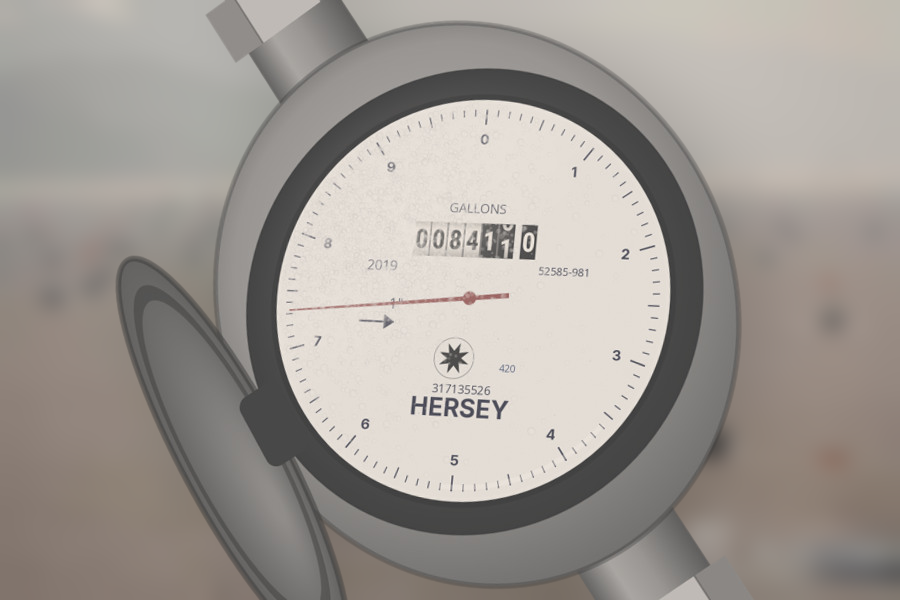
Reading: 84107.3
